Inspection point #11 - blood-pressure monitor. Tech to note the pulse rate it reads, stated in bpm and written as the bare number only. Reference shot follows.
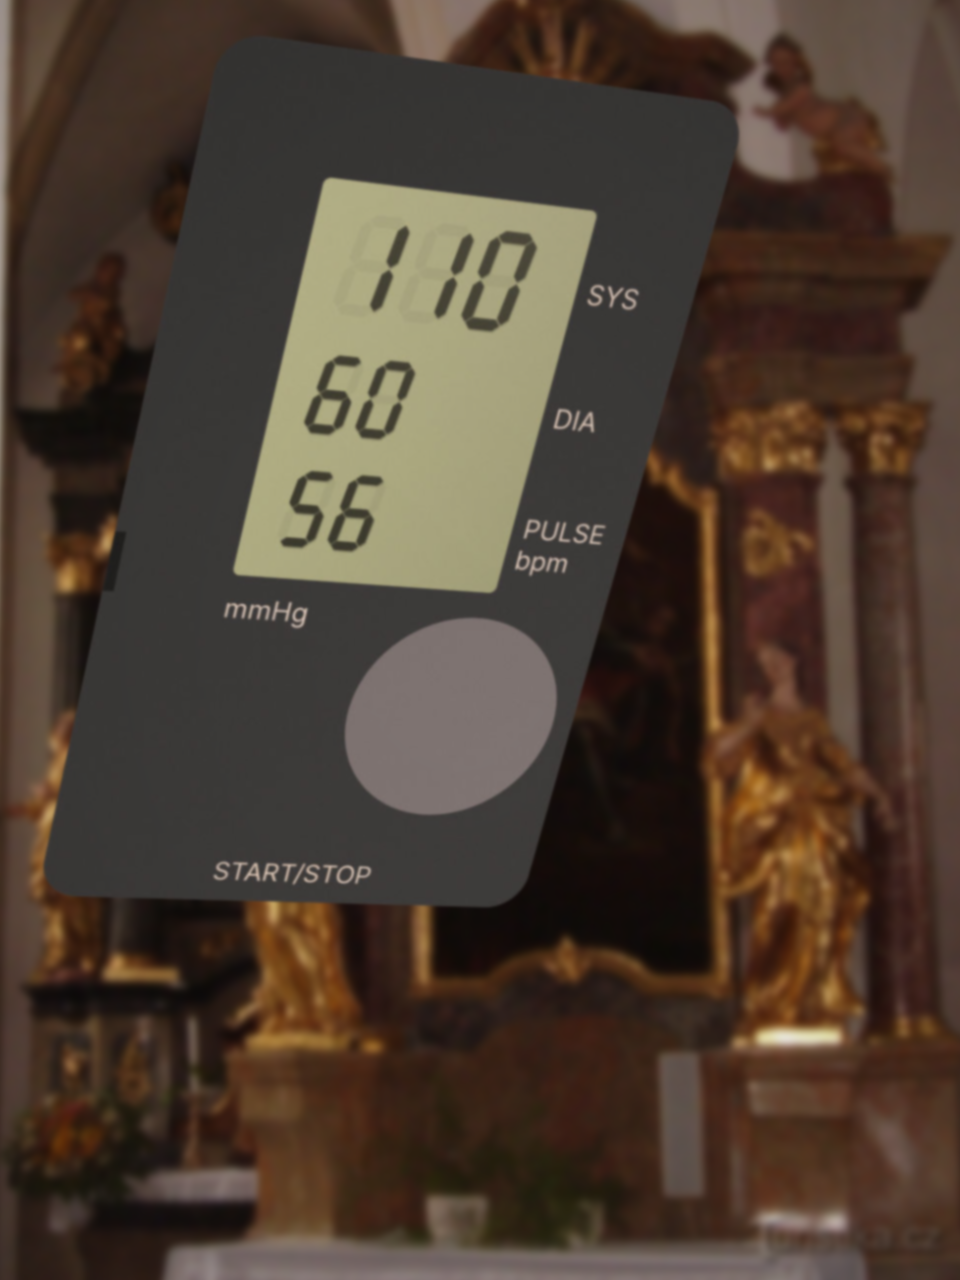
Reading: 56
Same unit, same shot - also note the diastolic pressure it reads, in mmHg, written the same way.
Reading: 60
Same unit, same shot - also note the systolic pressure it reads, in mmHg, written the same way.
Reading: 110
